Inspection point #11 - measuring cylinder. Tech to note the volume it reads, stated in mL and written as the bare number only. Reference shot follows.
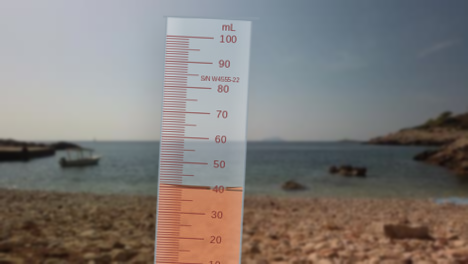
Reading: 40
